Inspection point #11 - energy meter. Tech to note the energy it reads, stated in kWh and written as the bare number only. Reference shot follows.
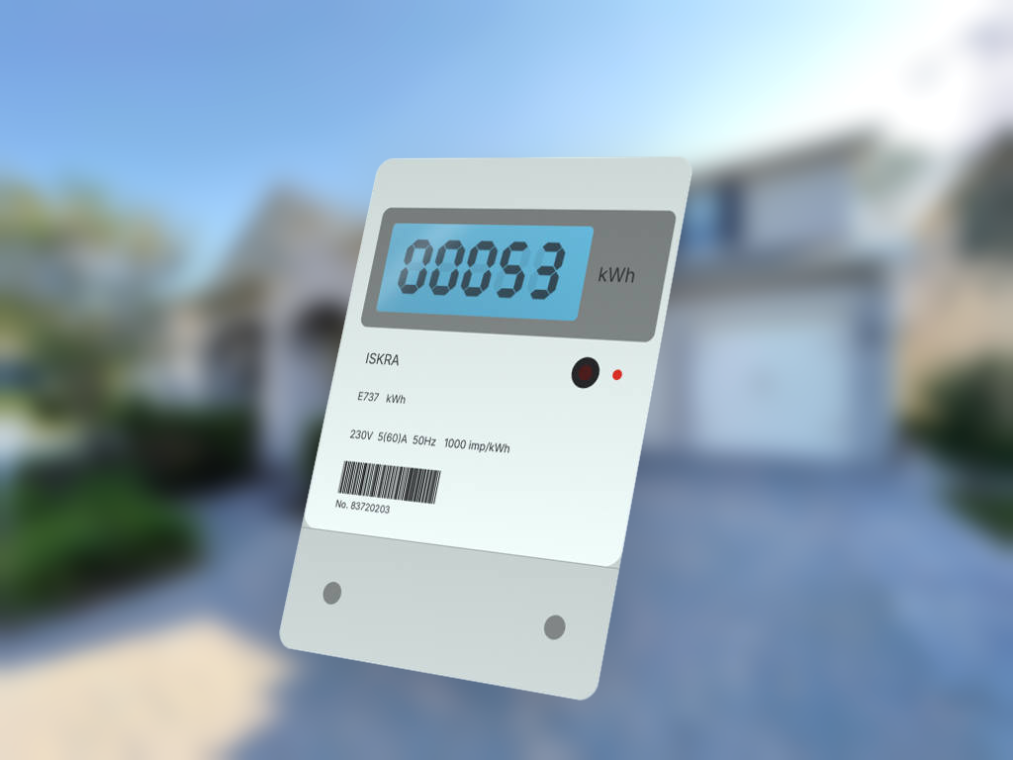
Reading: 53
